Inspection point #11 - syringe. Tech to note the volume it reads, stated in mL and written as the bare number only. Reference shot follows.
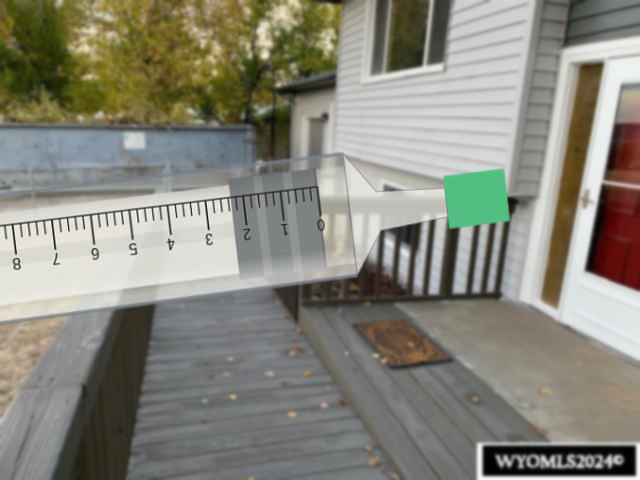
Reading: 0
